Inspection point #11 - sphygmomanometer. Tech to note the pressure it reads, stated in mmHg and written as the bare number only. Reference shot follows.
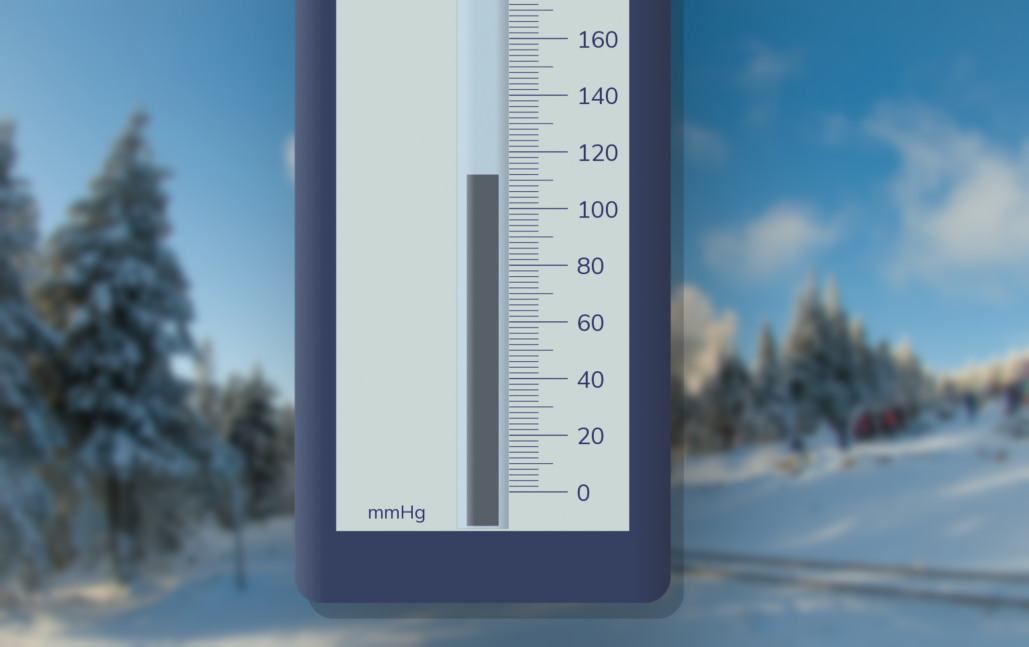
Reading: 112
